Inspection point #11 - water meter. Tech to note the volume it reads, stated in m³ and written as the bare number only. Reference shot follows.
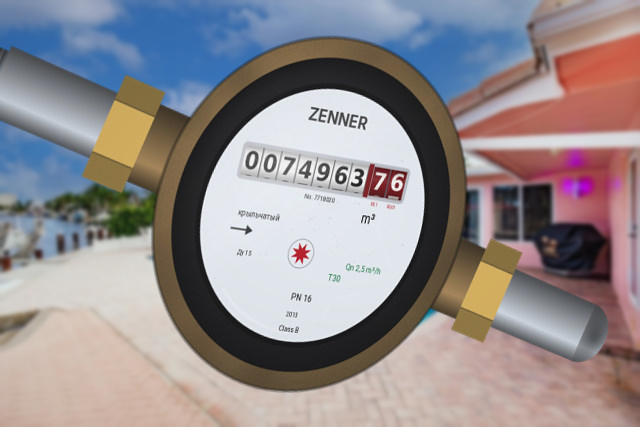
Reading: 74963.76
